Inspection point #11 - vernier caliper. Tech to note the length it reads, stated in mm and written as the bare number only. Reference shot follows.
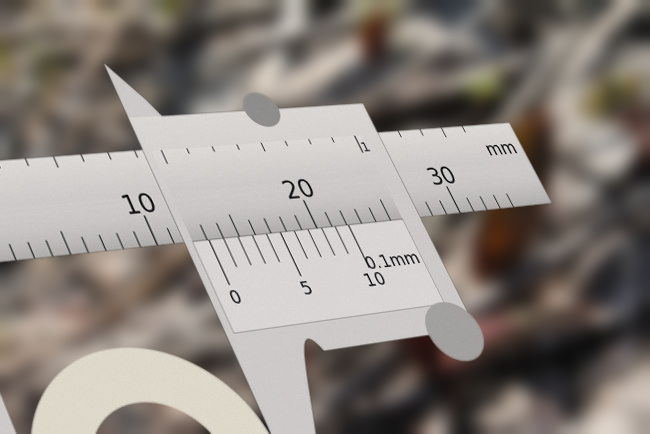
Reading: 13.1
